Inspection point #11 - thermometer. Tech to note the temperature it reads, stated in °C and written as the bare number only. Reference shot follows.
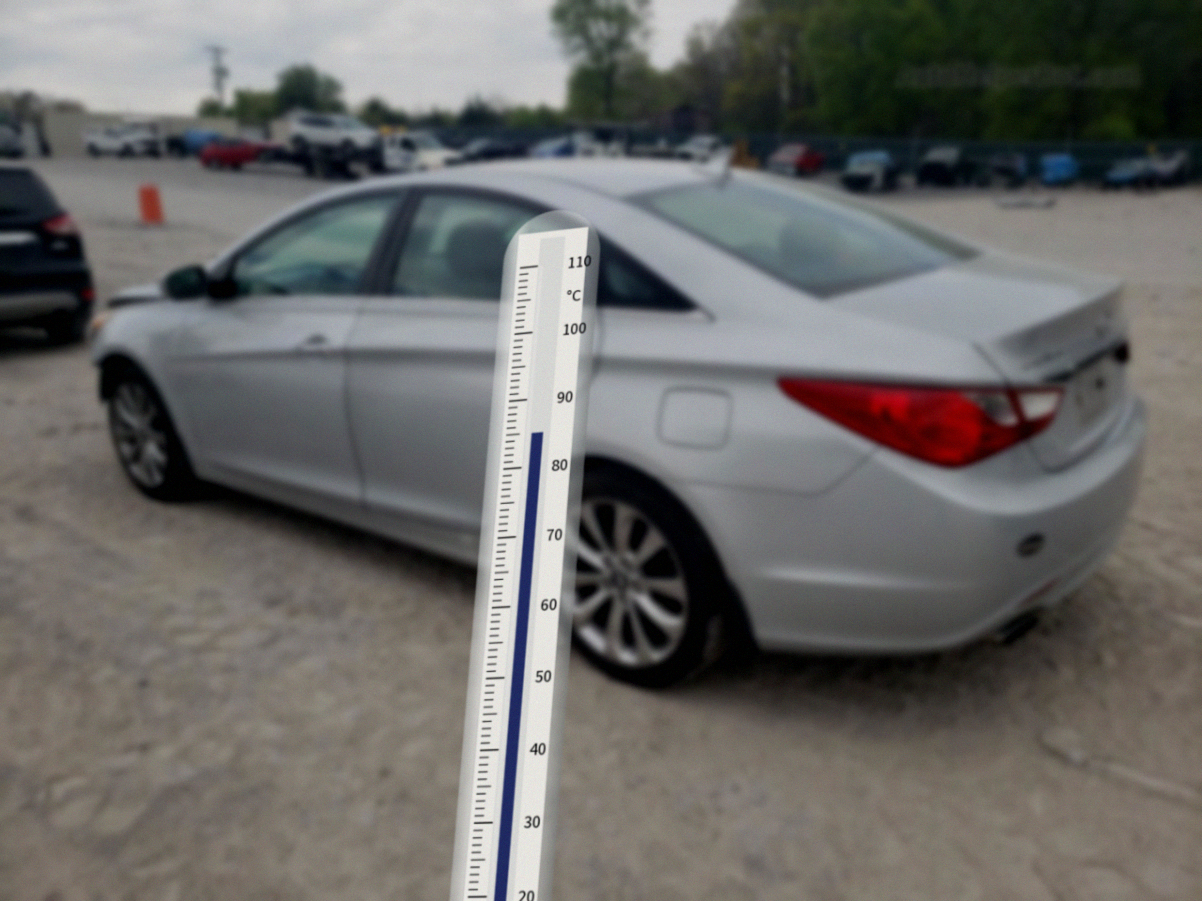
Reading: 85
